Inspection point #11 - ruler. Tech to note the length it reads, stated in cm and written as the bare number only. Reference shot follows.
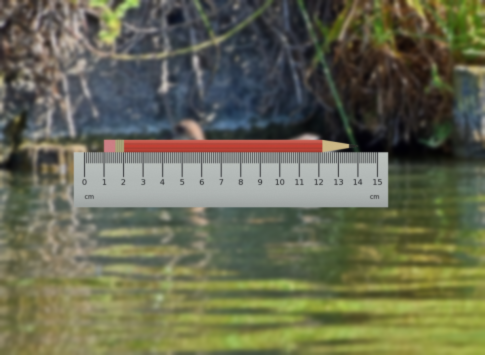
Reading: 13
